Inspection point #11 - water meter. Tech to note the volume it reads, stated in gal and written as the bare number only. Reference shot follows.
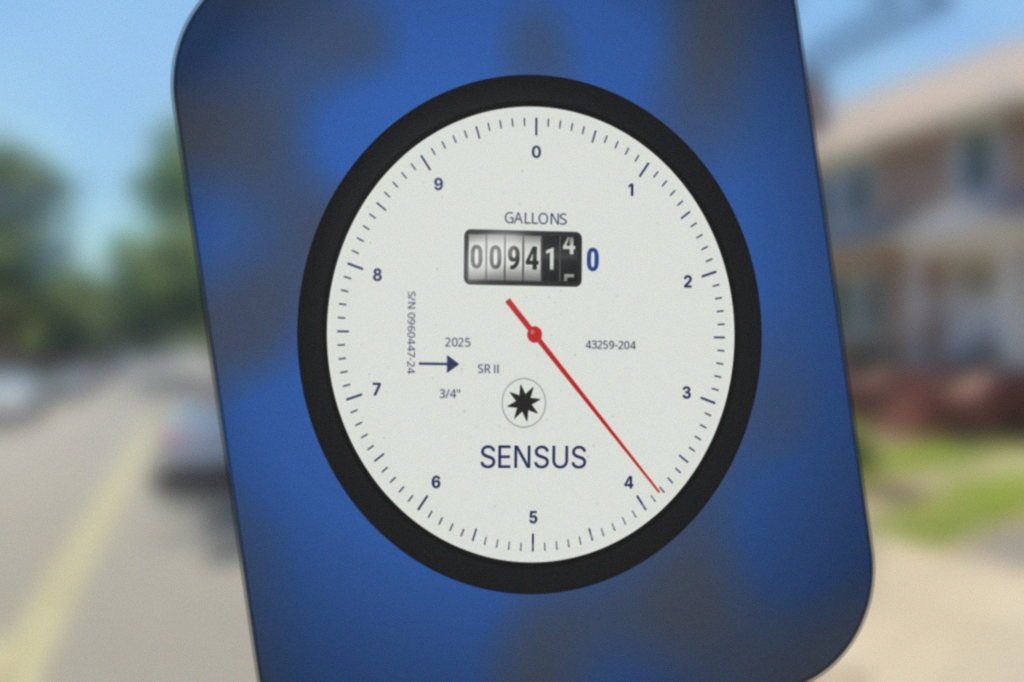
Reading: 94143.8
